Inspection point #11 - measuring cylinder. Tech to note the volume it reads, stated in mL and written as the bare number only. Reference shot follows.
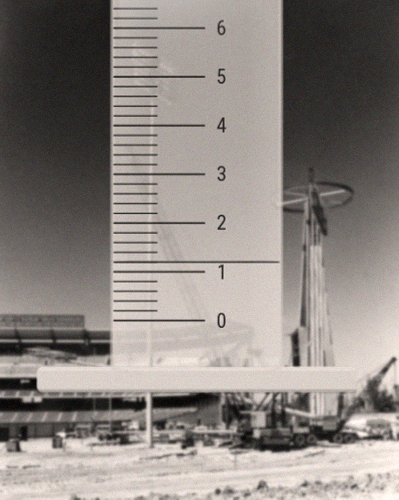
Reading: 1.2
